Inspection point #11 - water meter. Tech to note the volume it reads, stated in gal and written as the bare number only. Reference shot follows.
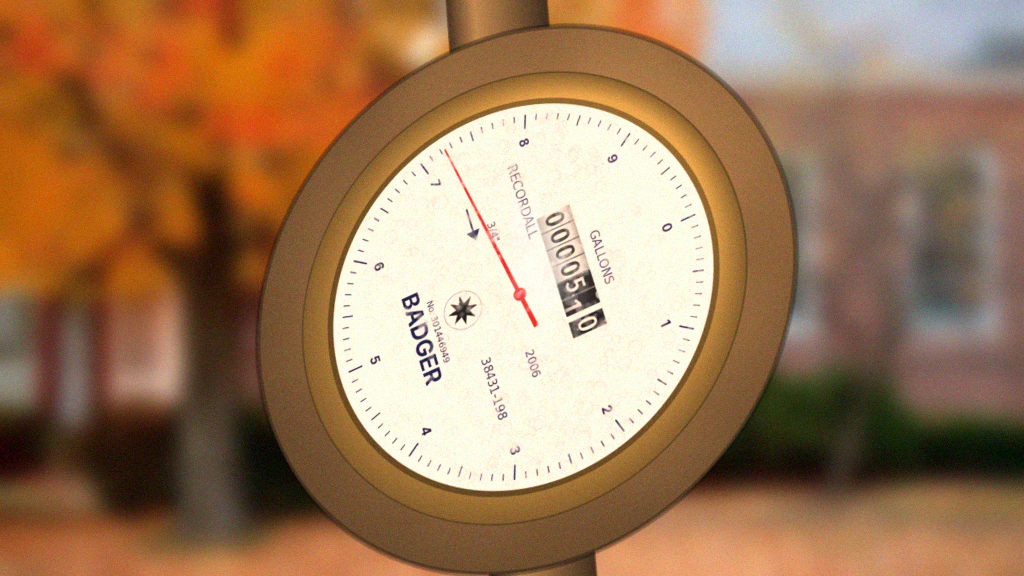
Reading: 507.2
